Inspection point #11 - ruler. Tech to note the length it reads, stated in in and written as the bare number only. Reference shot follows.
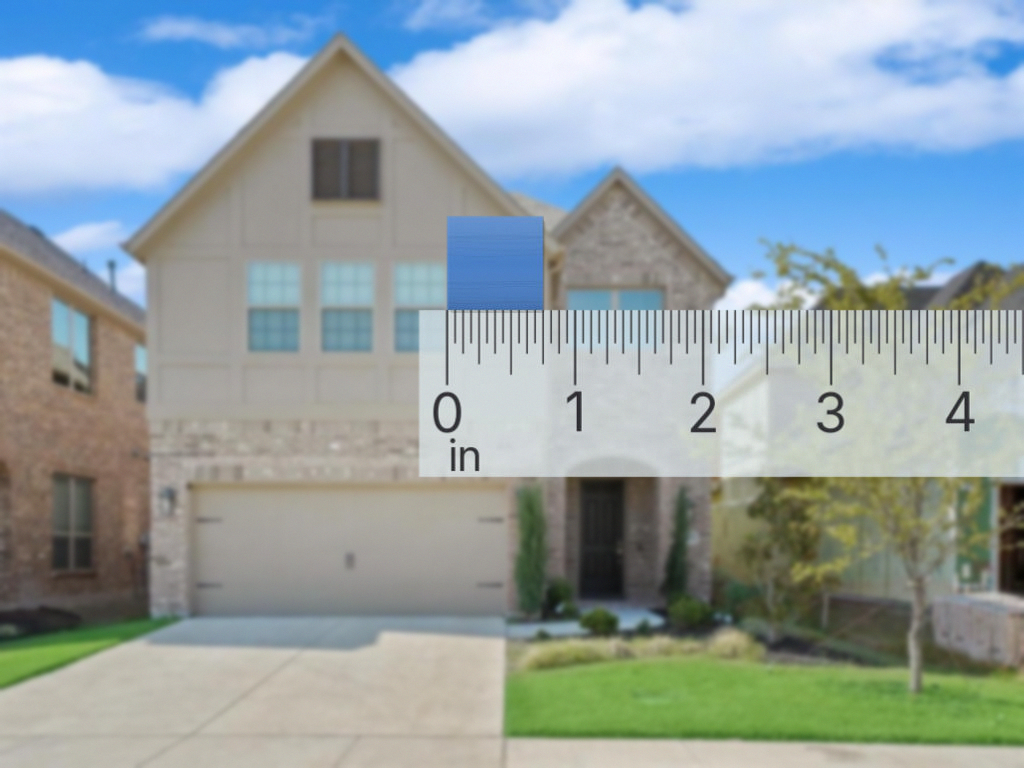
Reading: 0.75
